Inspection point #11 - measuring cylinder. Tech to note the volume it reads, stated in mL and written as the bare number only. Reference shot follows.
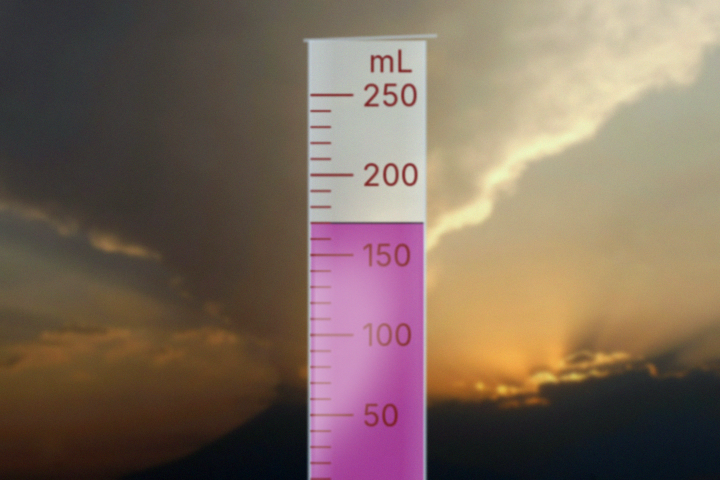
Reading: 170
